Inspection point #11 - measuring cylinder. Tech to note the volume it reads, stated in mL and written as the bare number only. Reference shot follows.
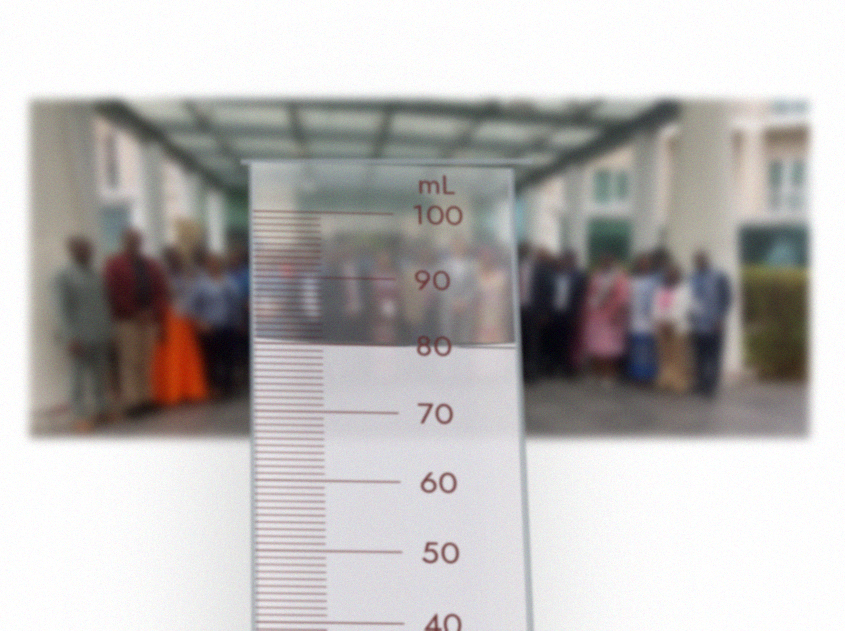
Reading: 80
